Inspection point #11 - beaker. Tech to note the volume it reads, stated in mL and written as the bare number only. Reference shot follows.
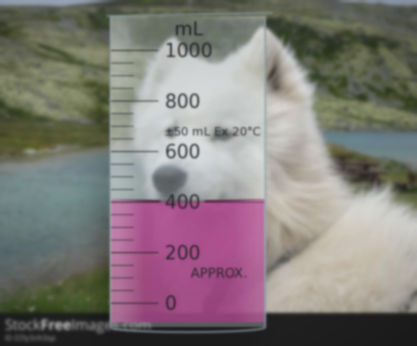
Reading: 400
